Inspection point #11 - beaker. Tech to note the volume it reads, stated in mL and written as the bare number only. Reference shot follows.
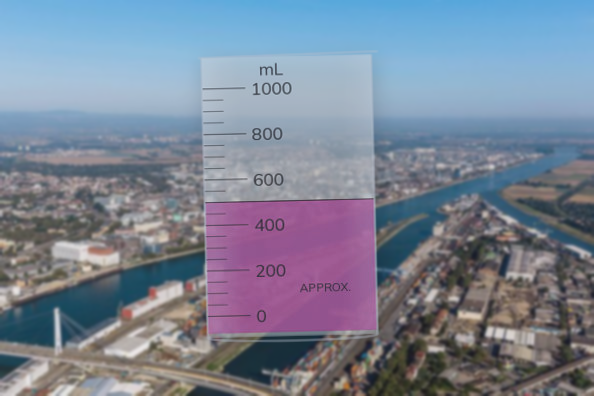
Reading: 500
